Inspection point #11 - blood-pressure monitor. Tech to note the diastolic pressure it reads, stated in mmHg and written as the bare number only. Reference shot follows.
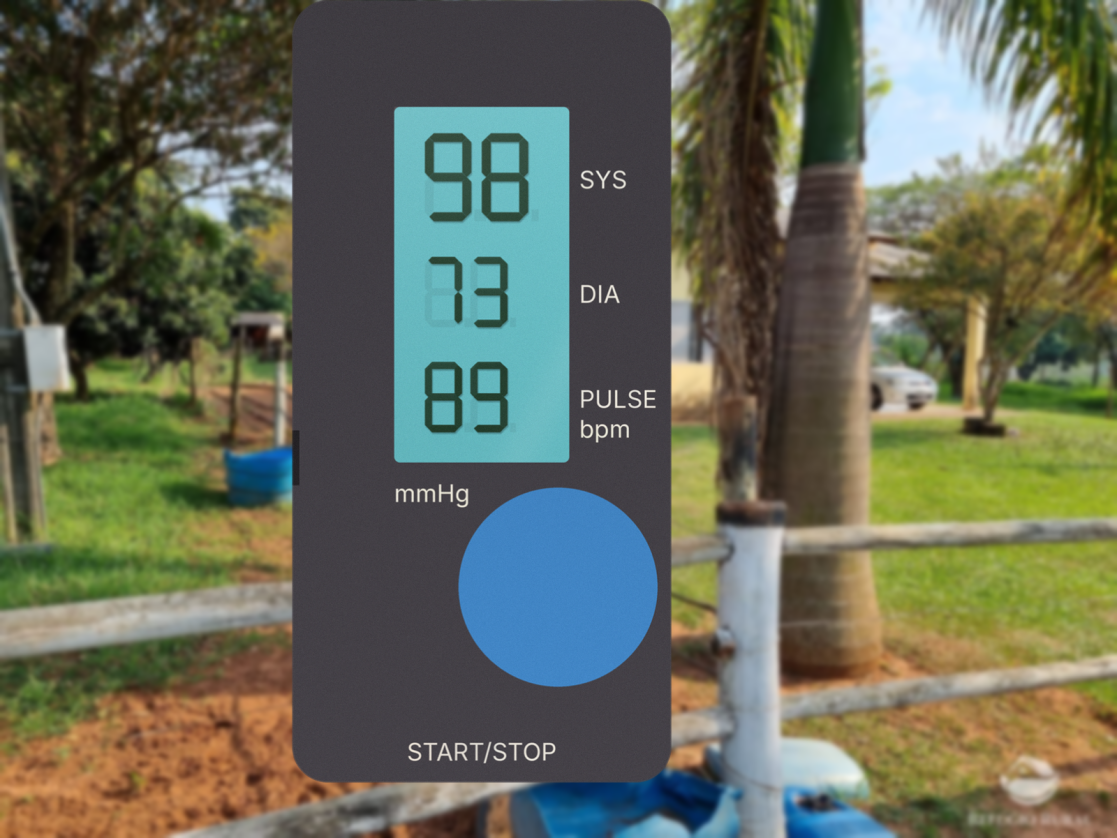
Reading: 73
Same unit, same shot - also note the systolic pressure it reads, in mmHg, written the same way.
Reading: 98
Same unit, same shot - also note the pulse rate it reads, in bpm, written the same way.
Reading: 89
